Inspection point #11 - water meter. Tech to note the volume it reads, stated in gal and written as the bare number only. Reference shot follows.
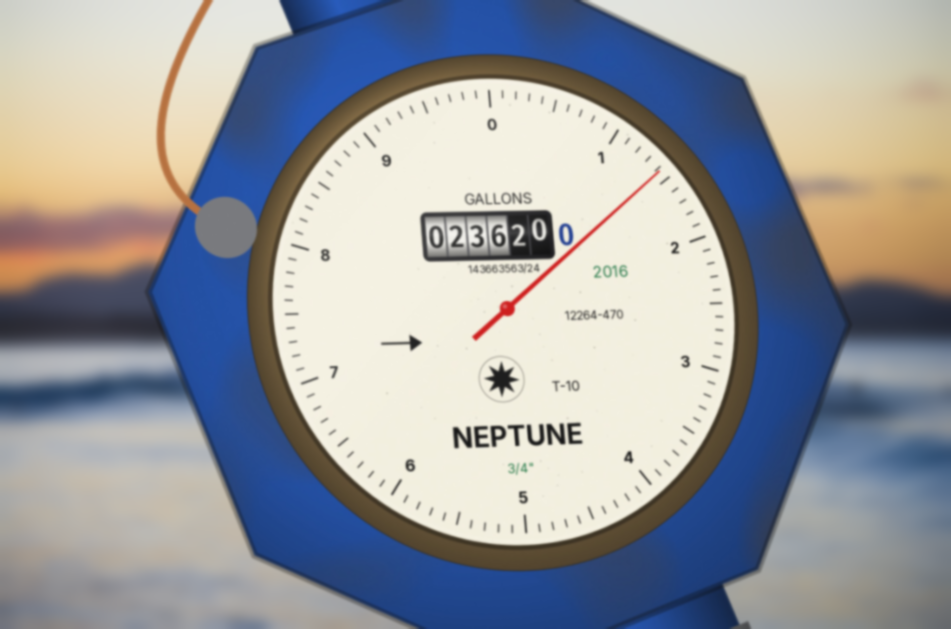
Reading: 236201.4
